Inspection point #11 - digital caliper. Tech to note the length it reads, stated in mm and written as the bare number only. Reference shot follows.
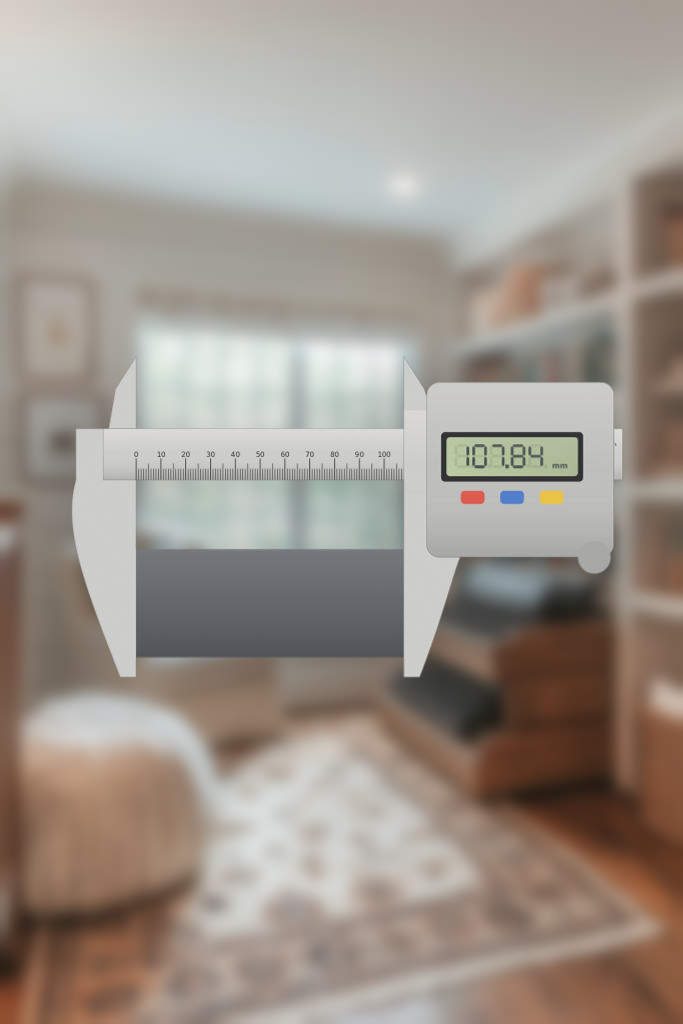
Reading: 107.84
